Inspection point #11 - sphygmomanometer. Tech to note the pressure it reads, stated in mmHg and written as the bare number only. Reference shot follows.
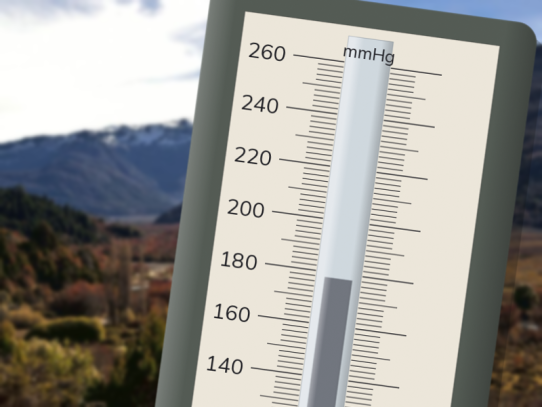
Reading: 178
